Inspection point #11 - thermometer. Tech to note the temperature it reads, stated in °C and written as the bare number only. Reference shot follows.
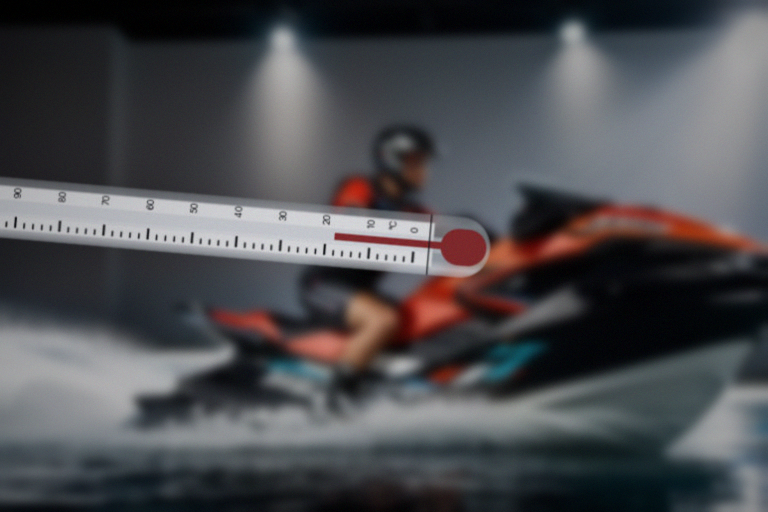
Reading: 18
